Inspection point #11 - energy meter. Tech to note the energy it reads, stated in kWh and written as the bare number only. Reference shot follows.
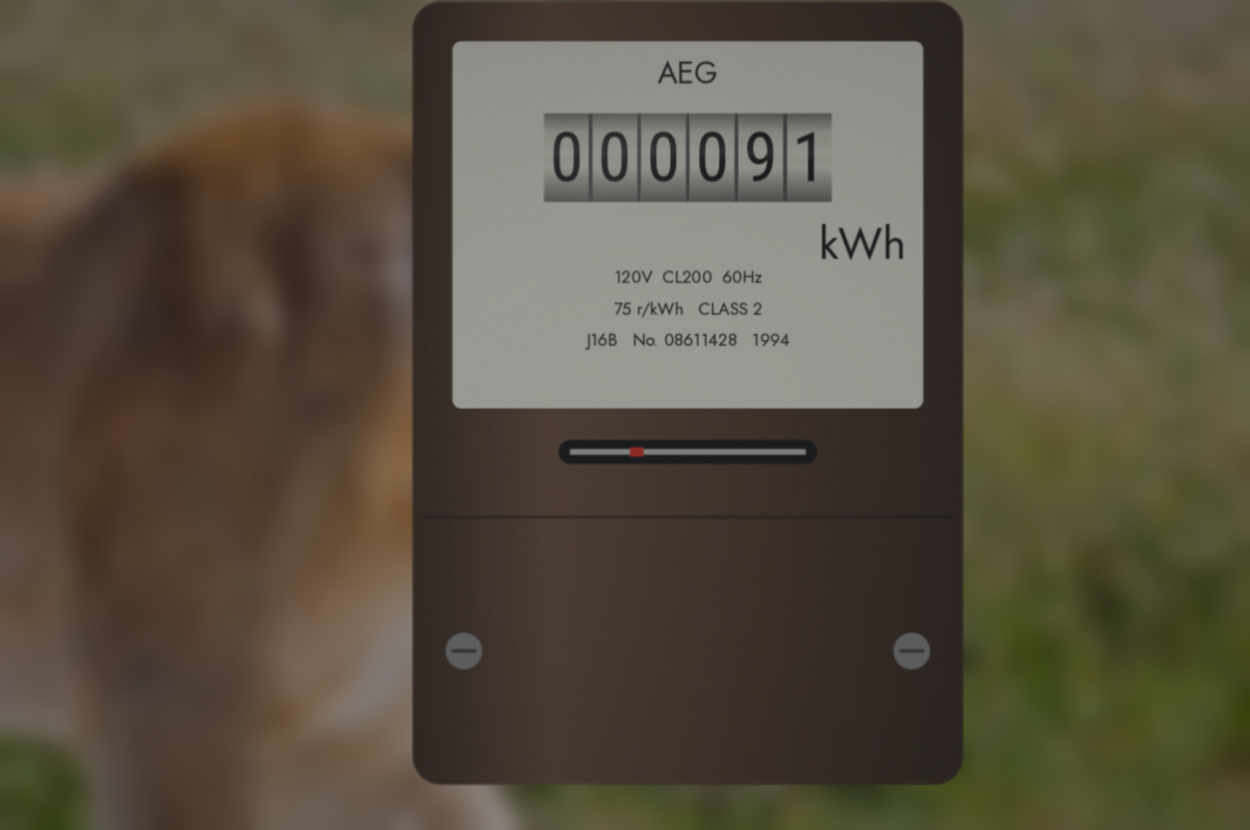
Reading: 91
